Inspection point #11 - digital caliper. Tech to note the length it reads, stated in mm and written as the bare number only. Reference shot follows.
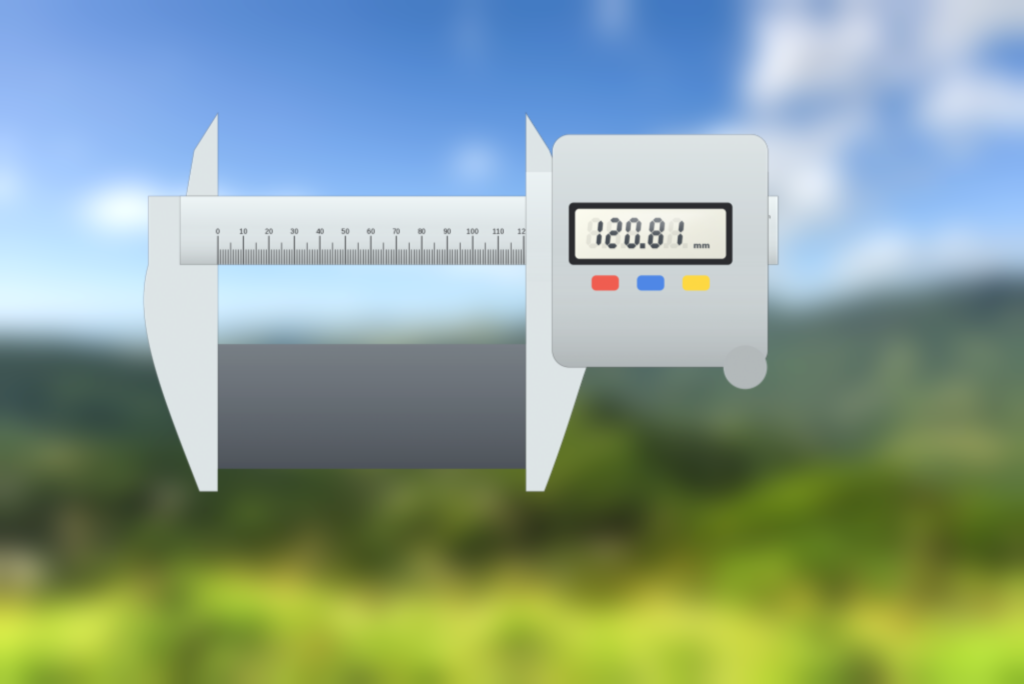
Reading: 120.81
